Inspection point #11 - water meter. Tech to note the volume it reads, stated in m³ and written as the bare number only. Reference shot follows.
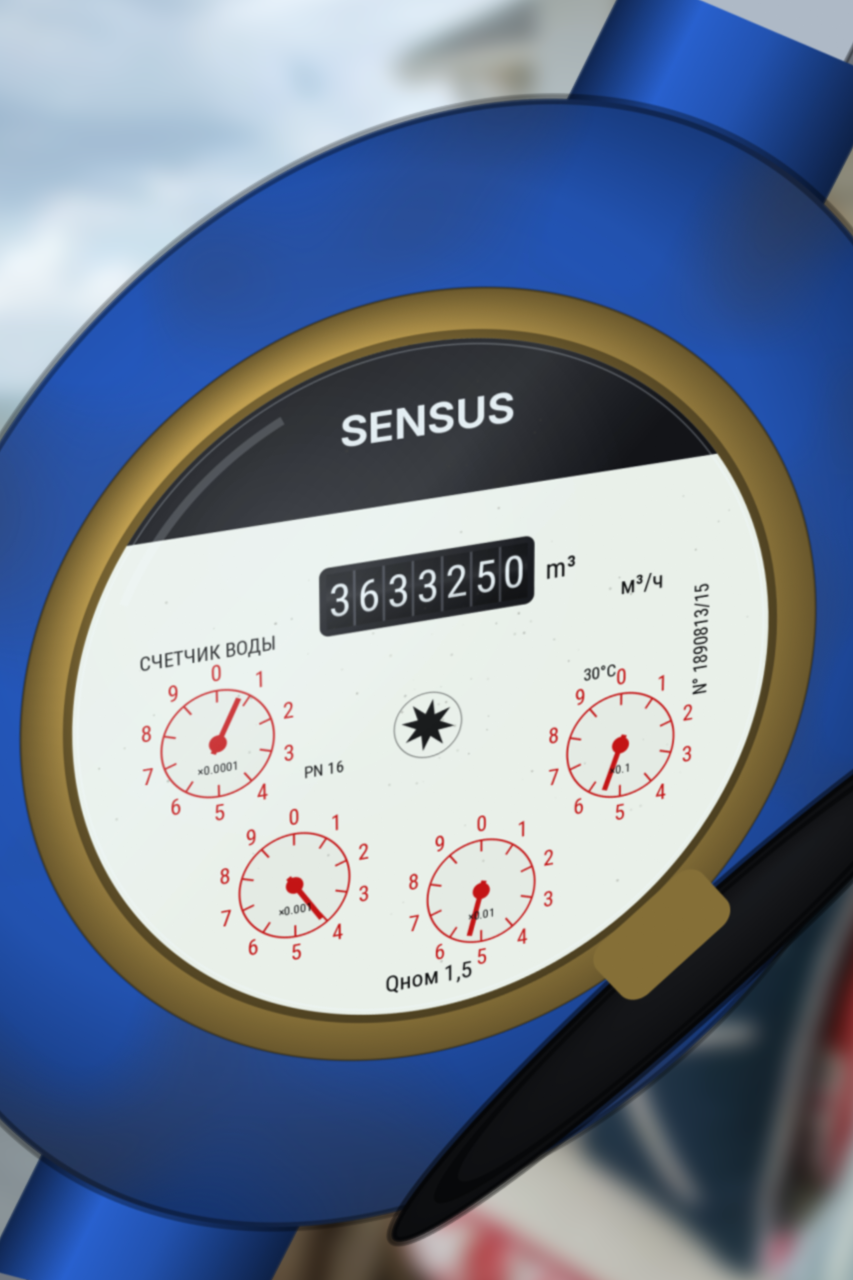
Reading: 3633250.5540
